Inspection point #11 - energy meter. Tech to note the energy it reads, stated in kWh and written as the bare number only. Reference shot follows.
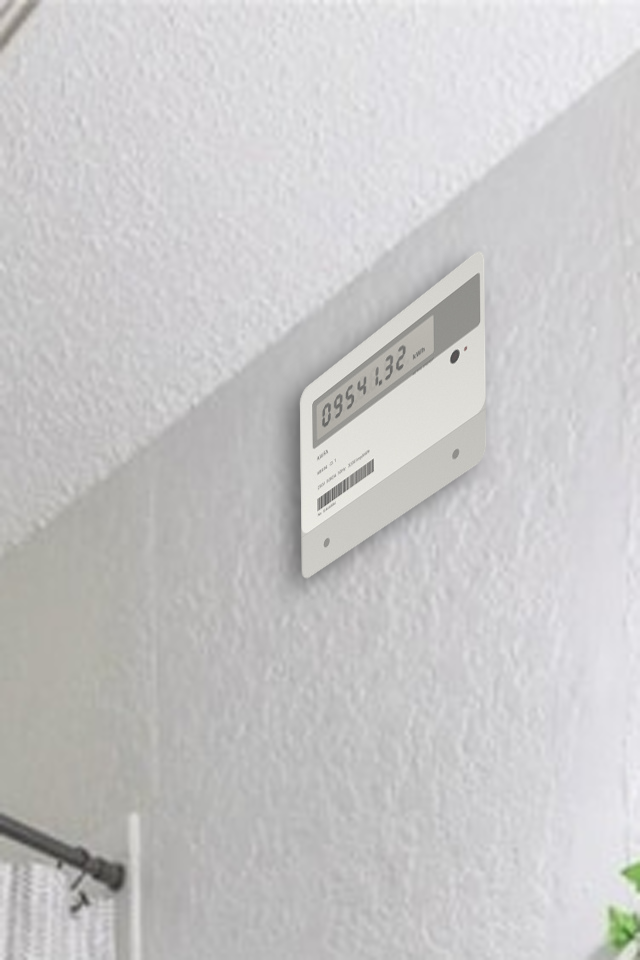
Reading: 9541.32
